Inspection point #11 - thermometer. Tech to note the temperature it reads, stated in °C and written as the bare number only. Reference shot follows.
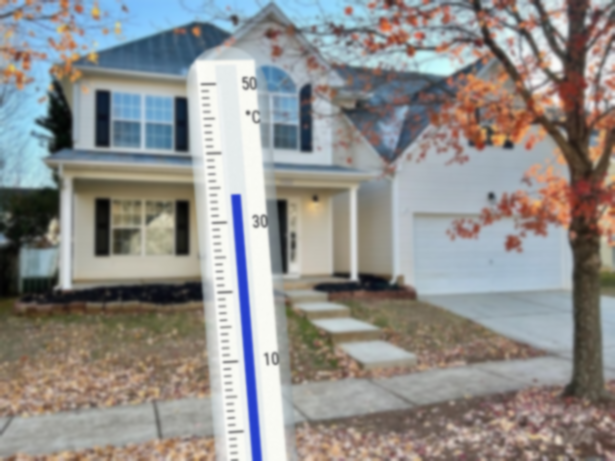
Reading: 34
